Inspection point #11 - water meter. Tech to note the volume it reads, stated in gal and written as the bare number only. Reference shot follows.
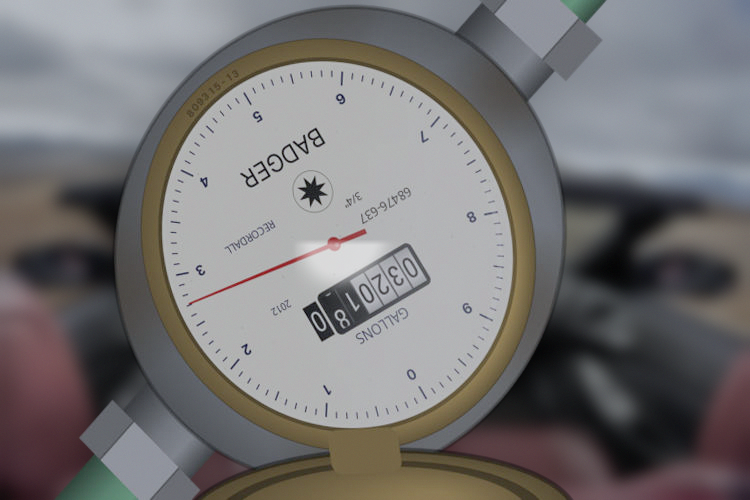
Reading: 320182.7
